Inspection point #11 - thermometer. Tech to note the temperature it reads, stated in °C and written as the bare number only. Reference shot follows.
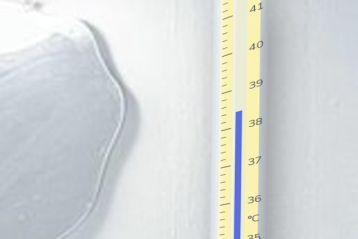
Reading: 38.4
